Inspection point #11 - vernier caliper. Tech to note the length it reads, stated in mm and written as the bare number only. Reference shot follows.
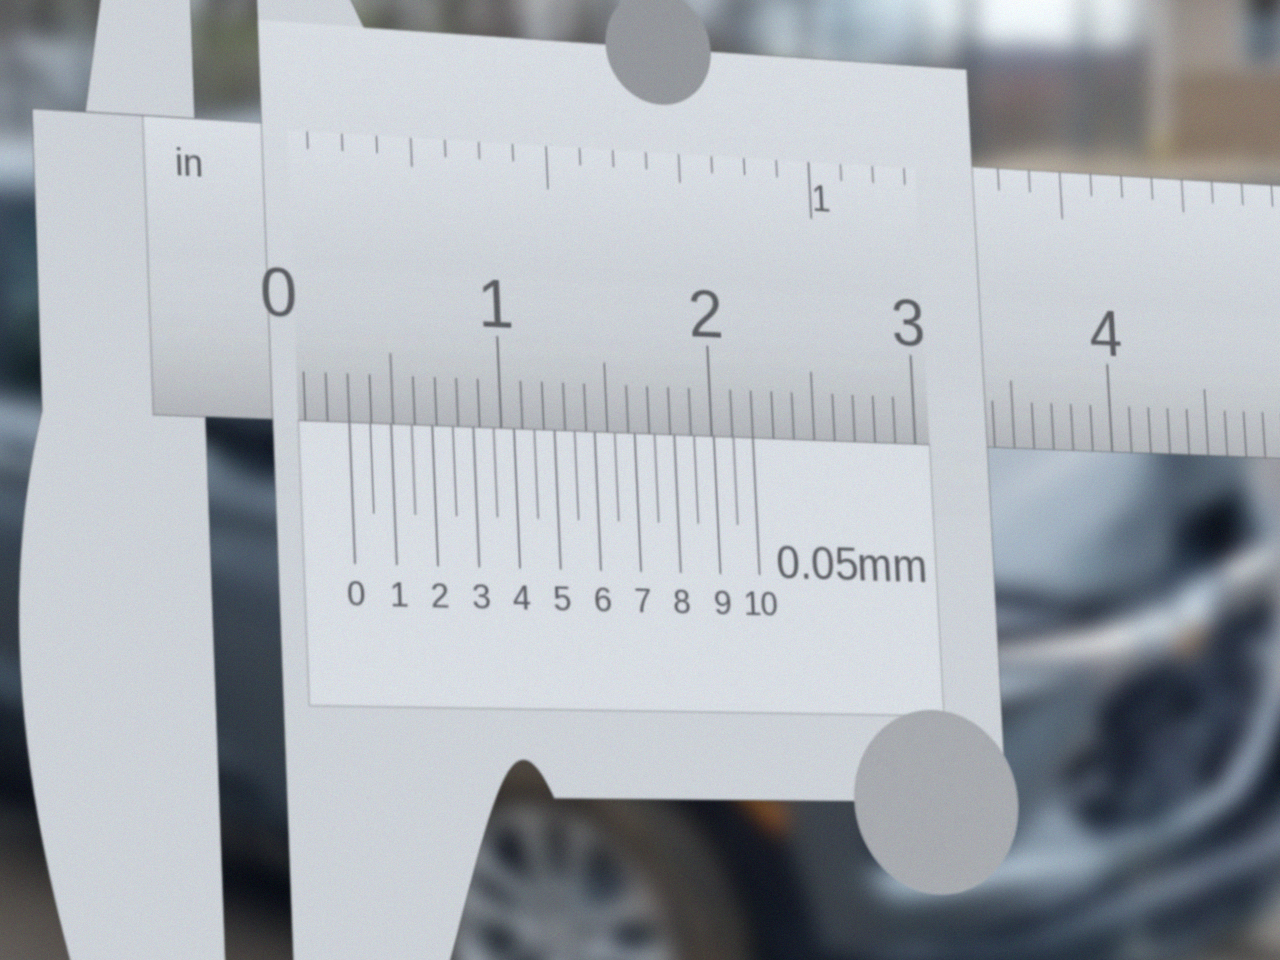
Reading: 3.0
